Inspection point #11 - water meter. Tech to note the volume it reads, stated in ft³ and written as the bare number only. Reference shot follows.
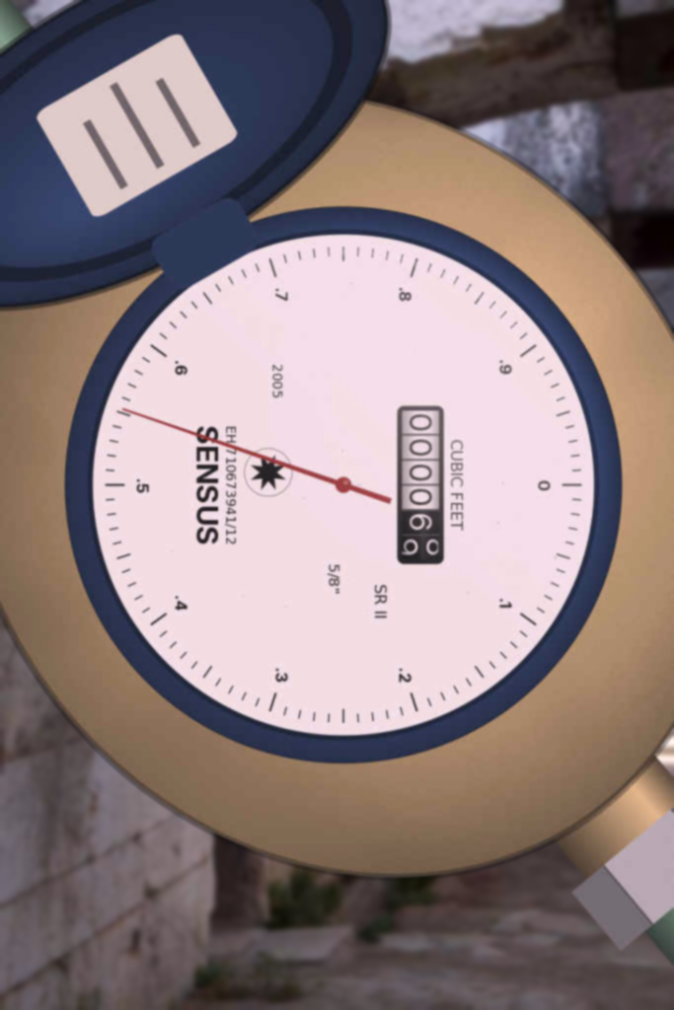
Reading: 68.55
